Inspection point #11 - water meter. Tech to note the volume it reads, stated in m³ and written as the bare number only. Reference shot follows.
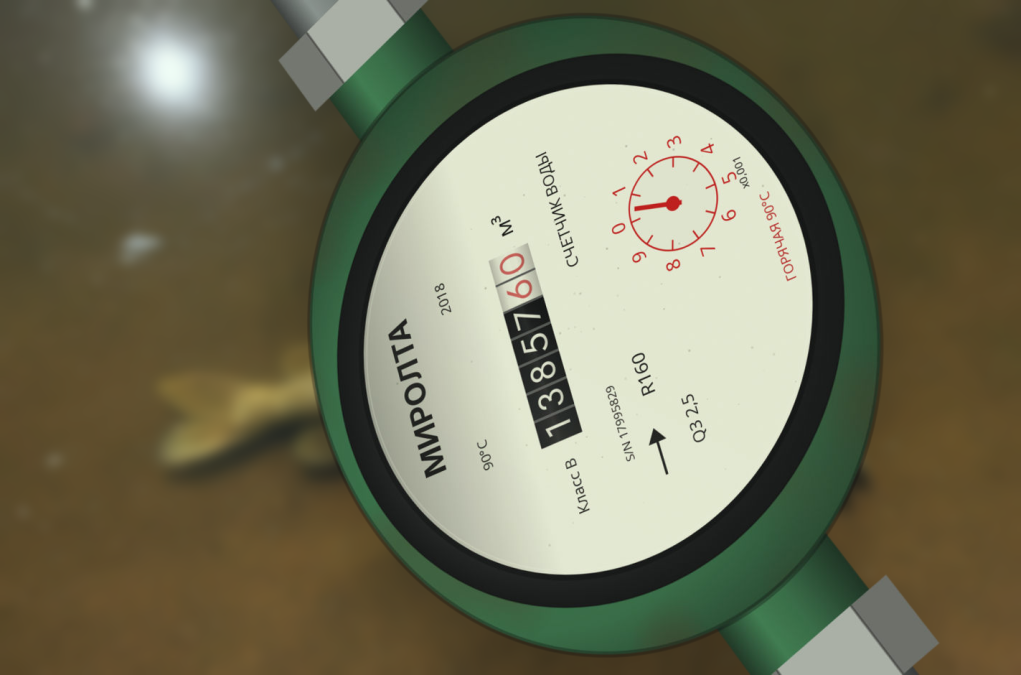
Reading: 13857.600
